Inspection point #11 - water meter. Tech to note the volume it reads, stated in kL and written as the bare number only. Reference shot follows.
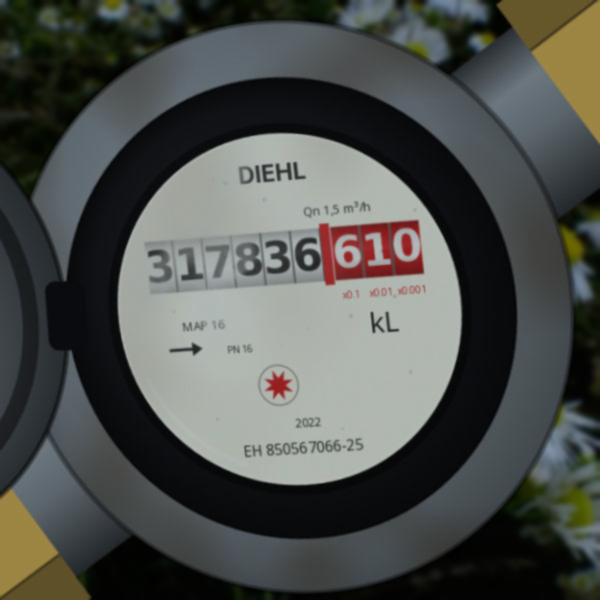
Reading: 317836.610
